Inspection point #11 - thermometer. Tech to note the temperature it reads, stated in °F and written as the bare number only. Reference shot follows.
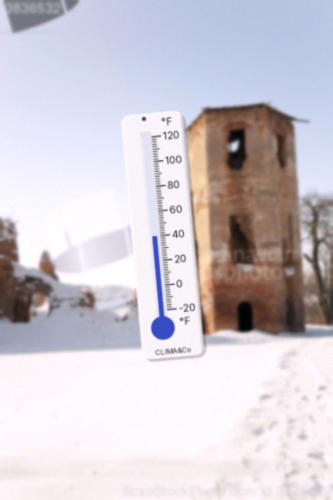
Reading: 40
